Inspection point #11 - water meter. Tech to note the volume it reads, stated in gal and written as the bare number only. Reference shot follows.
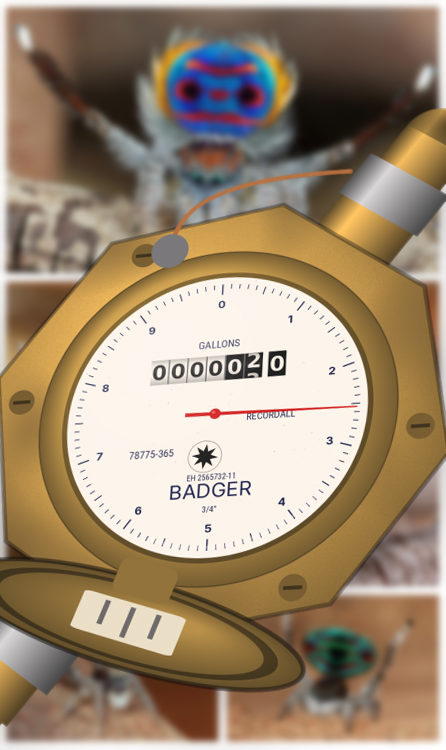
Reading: 22.5
